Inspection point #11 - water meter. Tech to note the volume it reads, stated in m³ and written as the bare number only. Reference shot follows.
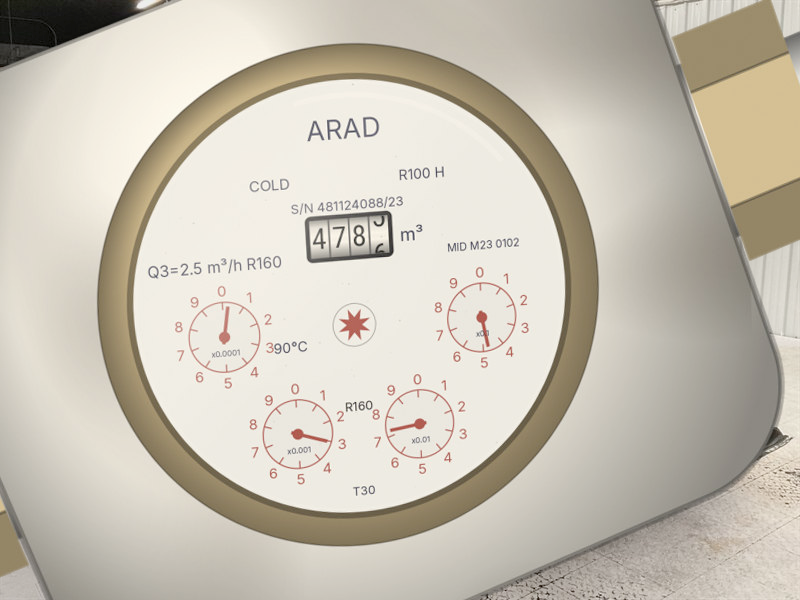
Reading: 4785.4730
